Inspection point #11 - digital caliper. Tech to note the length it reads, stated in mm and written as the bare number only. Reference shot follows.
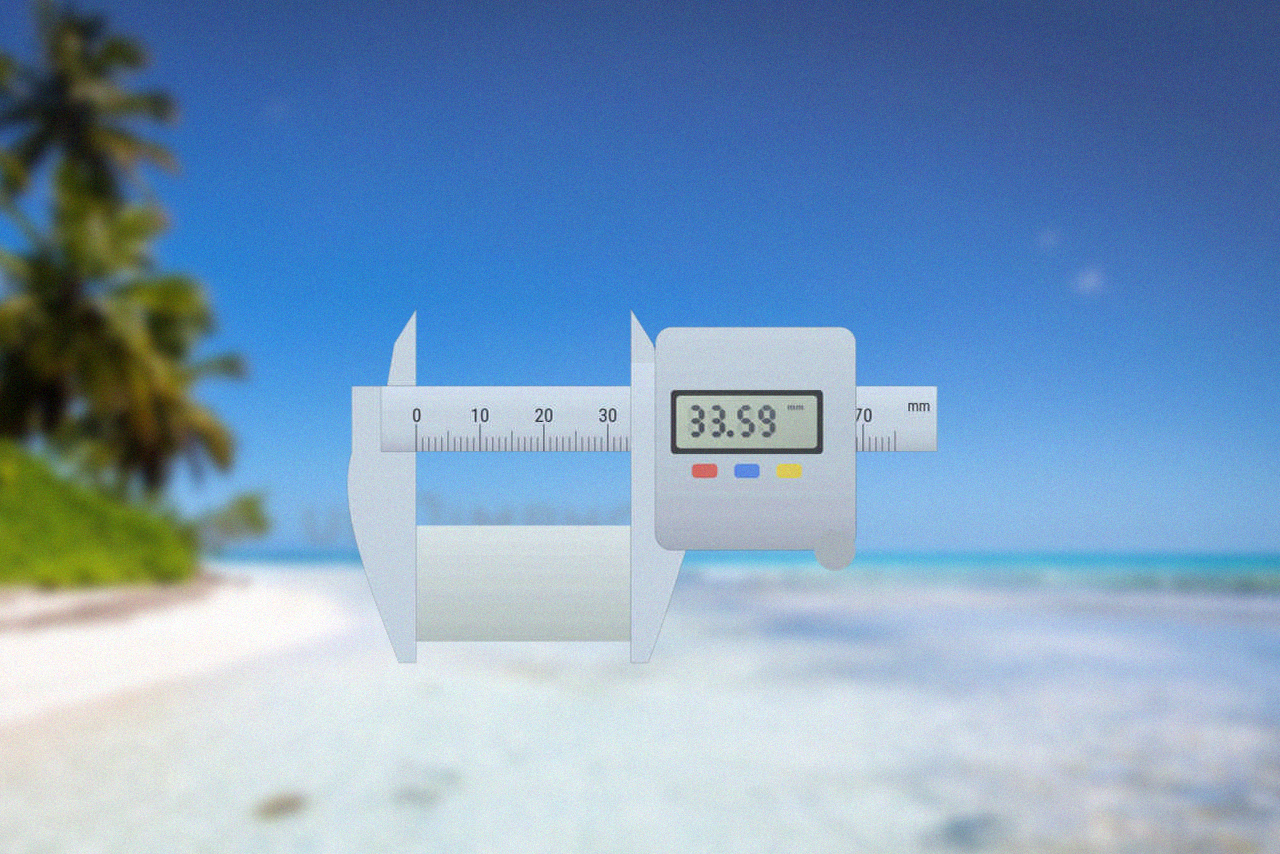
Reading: 33.59
